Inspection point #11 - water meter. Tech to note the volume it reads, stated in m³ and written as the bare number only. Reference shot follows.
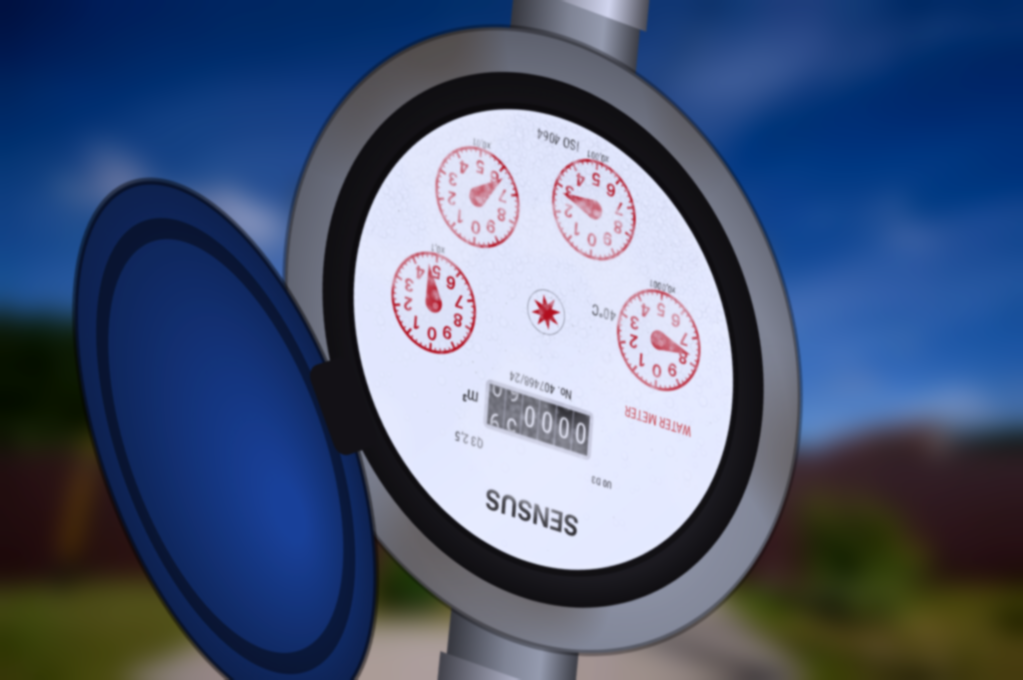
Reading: 59.4627
